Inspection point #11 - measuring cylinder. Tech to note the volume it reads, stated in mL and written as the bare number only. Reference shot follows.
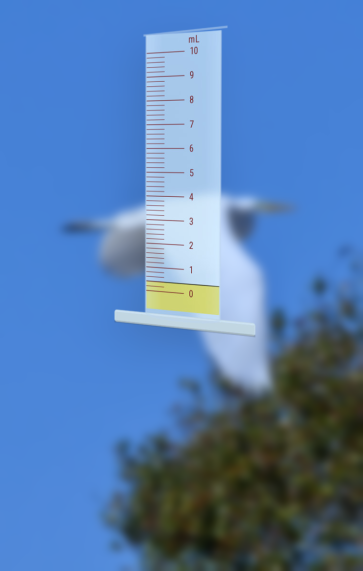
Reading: 0.4
